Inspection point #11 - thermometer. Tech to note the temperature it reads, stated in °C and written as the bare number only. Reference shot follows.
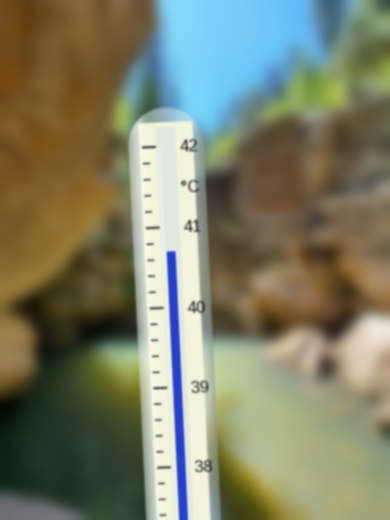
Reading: 40.7
